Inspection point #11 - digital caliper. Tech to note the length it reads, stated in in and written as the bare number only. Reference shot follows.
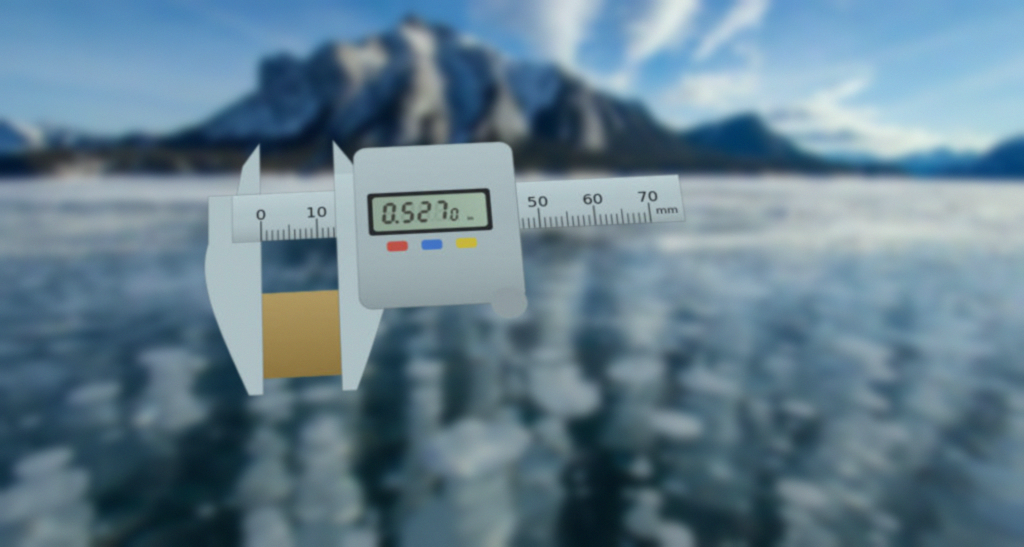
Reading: 0.5270
